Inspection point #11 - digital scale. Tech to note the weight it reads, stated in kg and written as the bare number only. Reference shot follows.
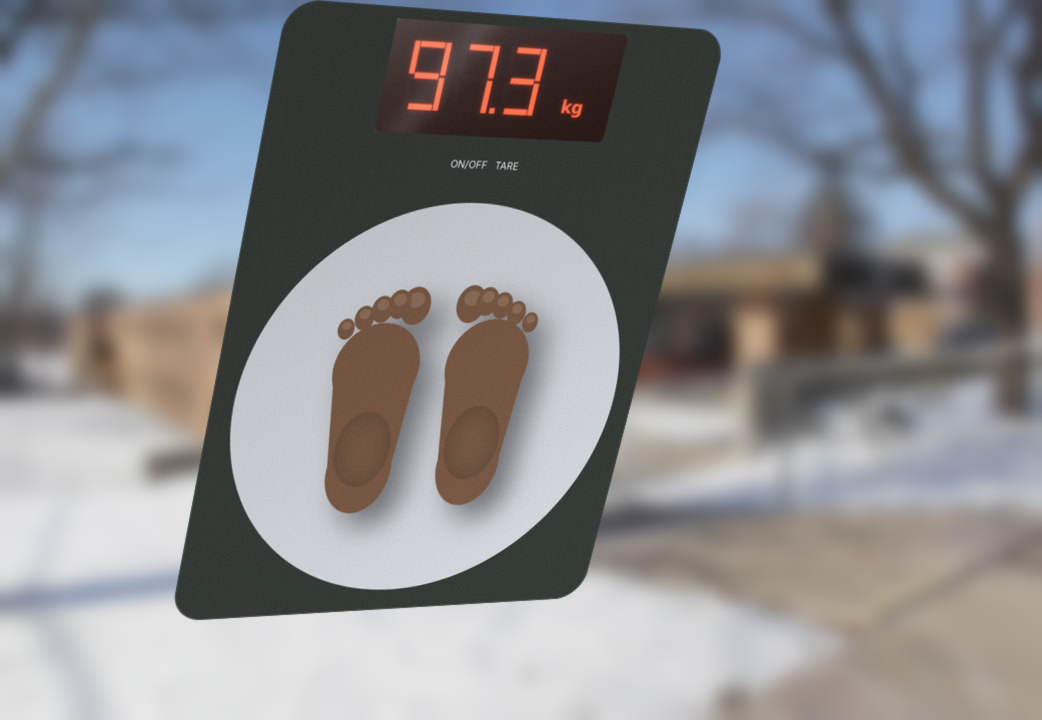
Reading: 97.3
